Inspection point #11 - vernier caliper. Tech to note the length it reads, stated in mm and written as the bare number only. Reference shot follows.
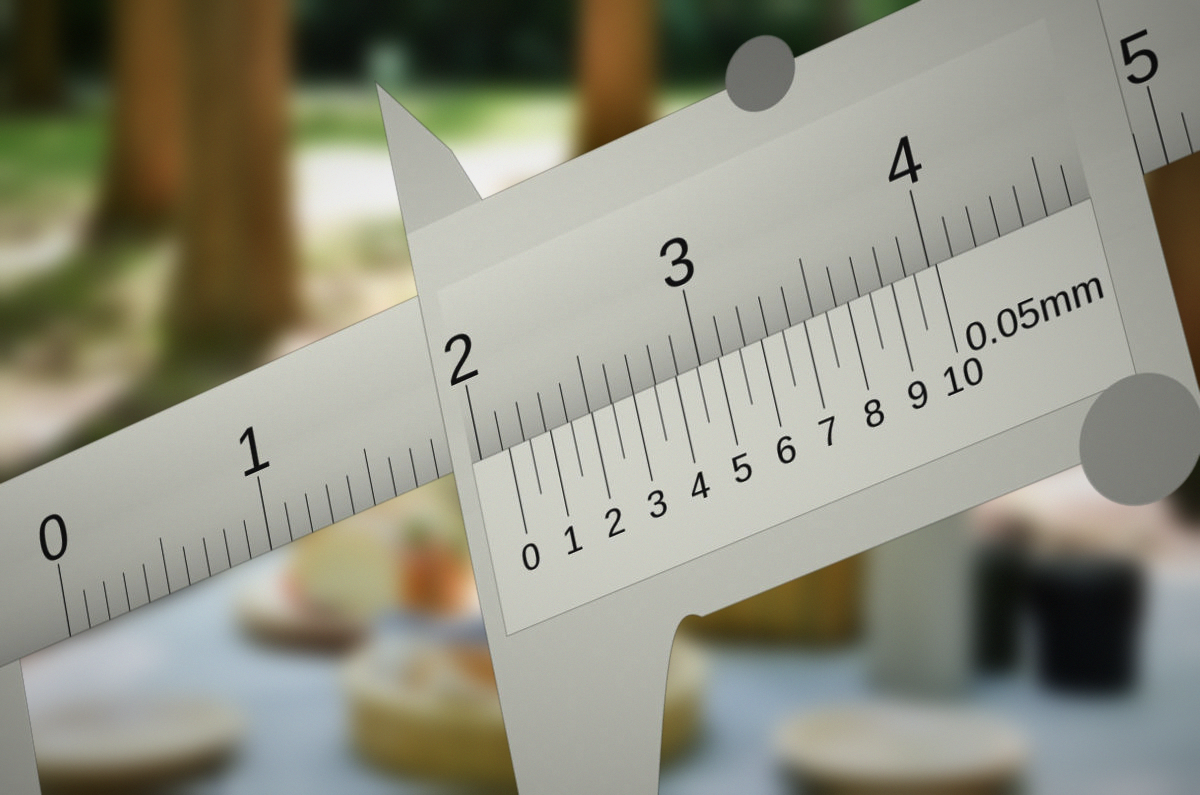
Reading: 21.3
